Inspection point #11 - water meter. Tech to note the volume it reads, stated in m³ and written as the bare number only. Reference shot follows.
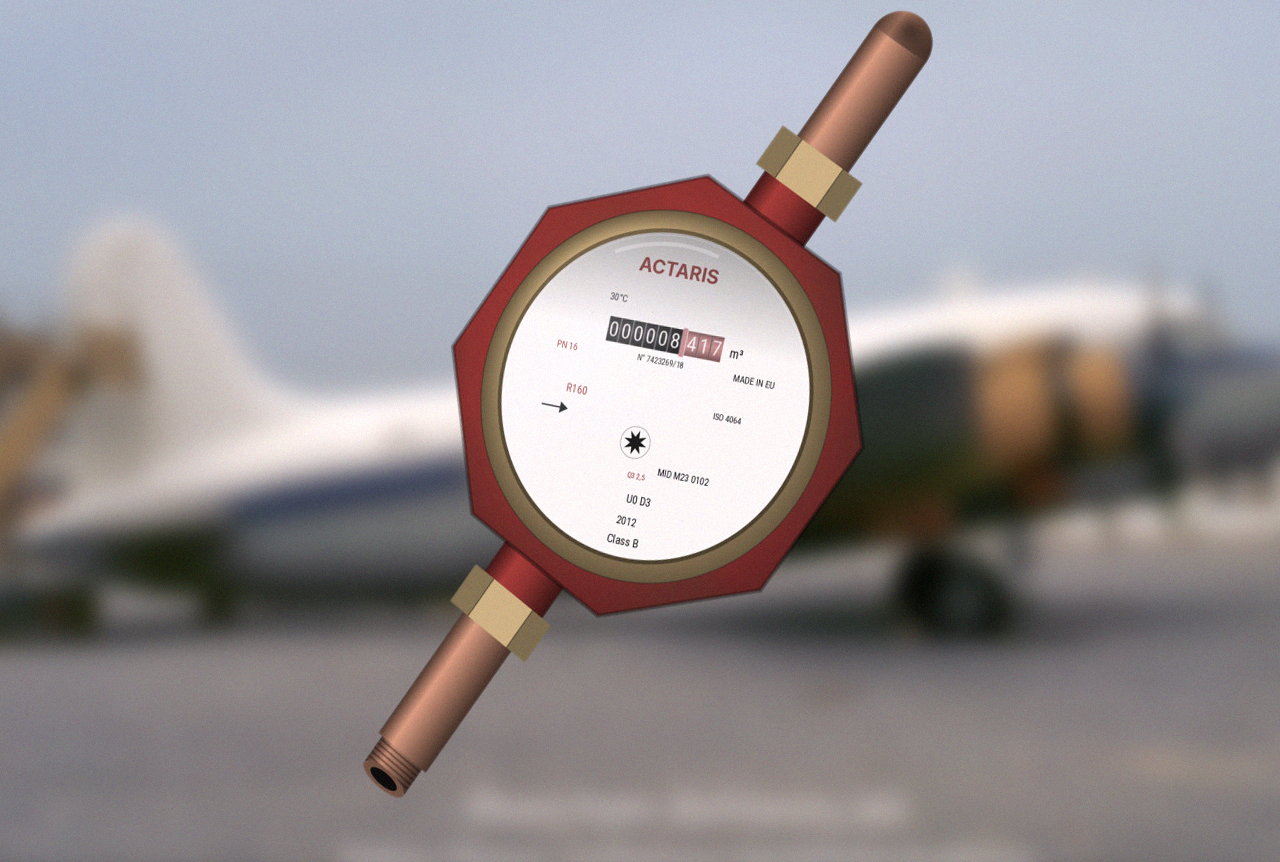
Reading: 8.417
